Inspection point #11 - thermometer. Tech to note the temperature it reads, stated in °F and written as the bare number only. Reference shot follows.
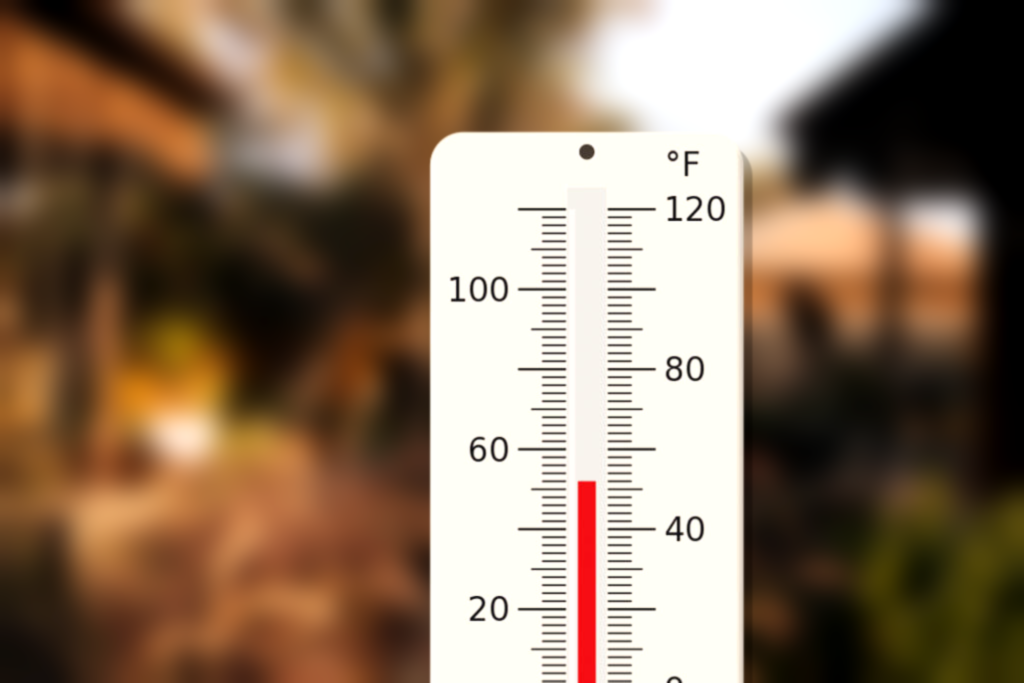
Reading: 52
